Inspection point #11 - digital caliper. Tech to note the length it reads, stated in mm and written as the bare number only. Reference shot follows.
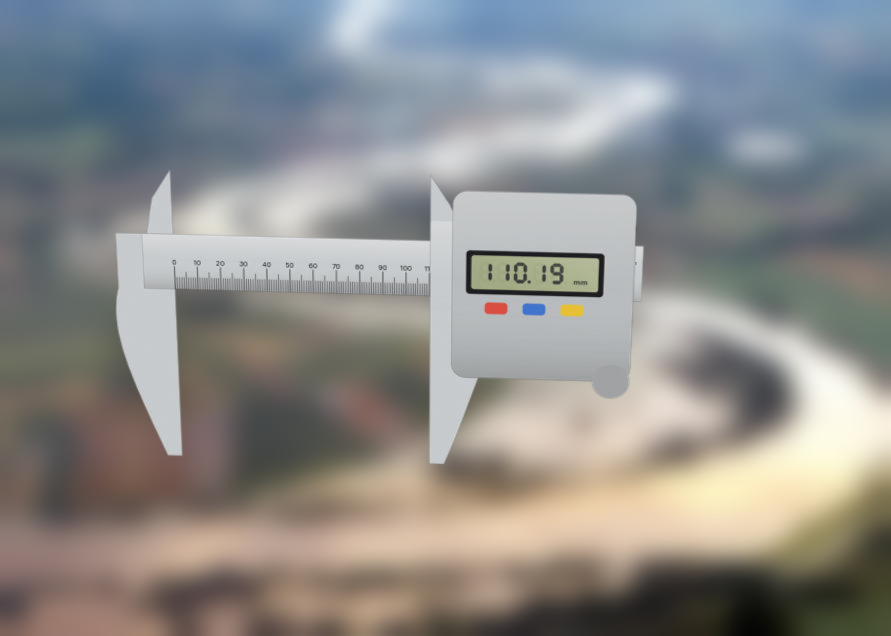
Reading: 110.19
